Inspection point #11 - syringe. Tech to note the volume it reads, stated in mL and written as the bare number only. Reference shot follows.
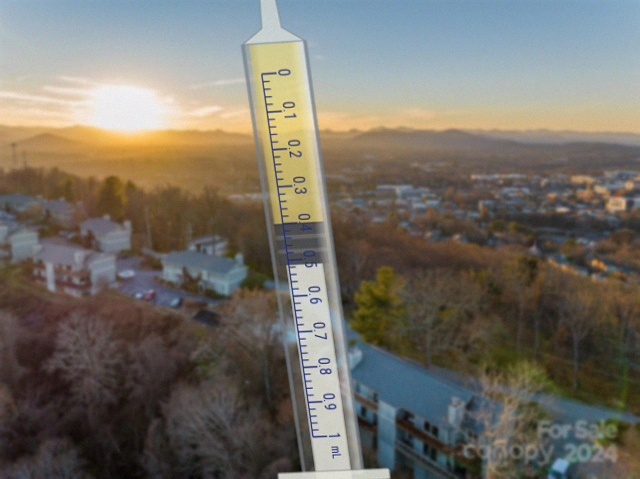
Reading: 0.4
